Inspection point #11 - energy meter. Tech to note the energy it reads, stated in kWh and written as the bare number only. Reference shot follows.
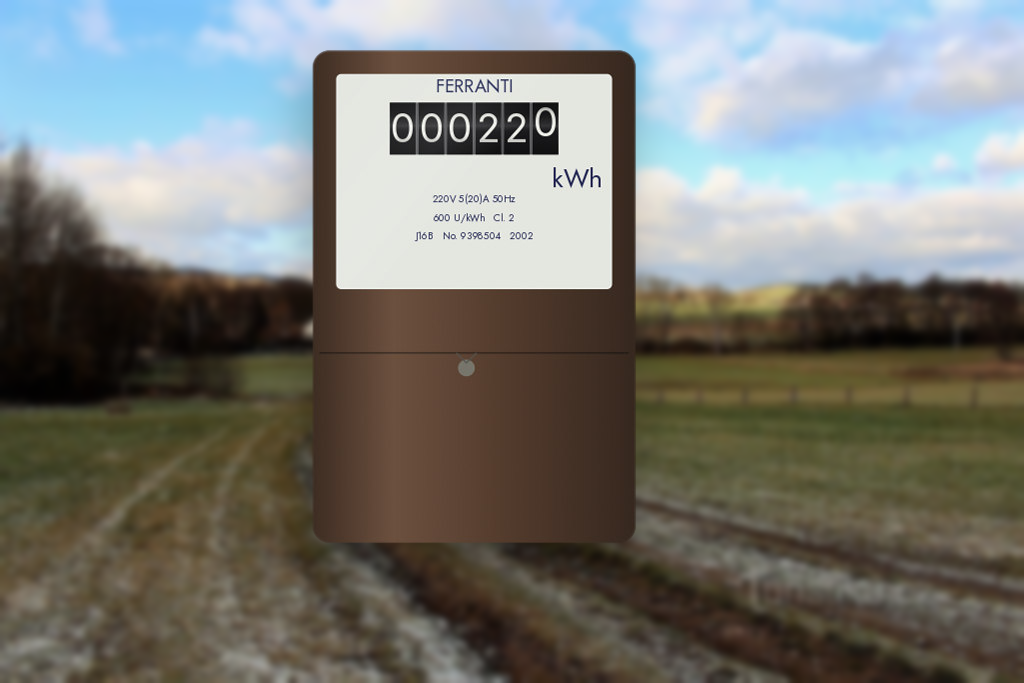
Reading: 220
